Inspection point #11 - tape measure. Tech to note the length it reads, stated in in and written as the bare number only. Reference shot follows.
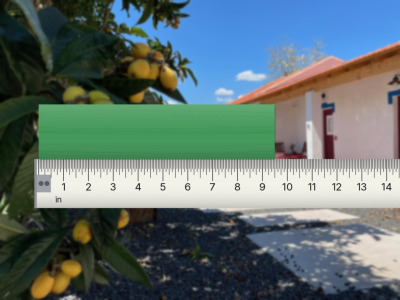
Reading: 9.5
